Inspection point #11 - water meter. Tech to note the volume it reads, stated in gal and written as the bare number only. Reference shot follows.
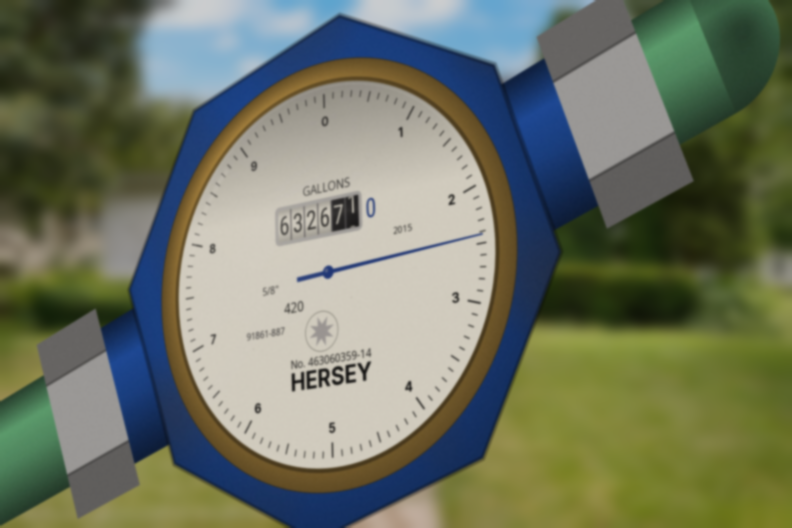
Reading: 6326712.4
